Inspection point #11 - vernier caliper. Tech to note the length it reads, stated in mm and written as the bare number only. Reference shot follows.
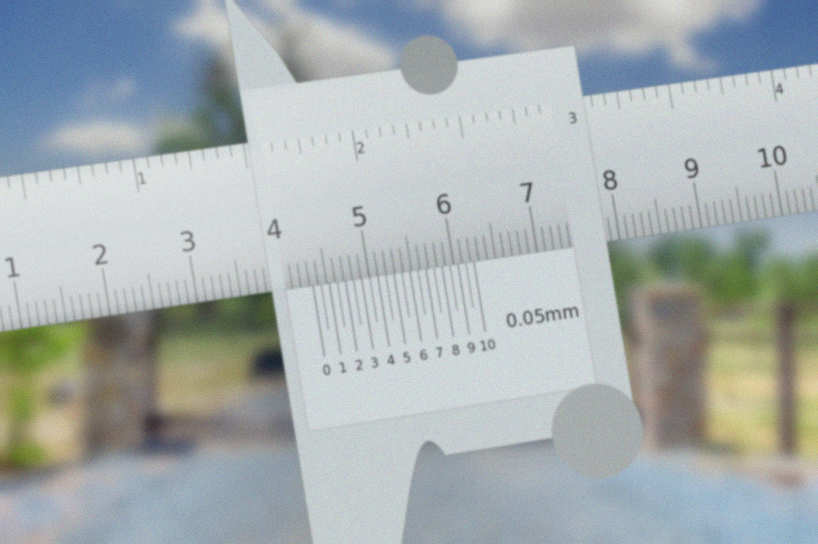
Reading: 43.4
